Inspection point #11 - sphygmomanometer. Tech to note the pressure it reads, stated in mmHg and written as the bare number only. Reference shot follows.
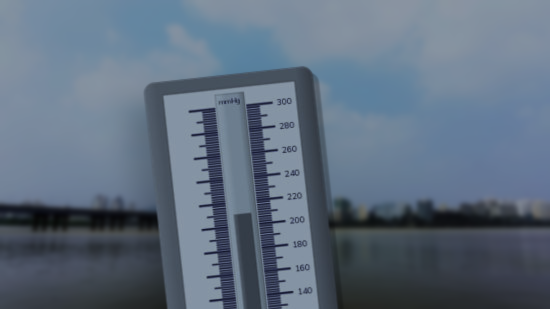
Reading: 210
